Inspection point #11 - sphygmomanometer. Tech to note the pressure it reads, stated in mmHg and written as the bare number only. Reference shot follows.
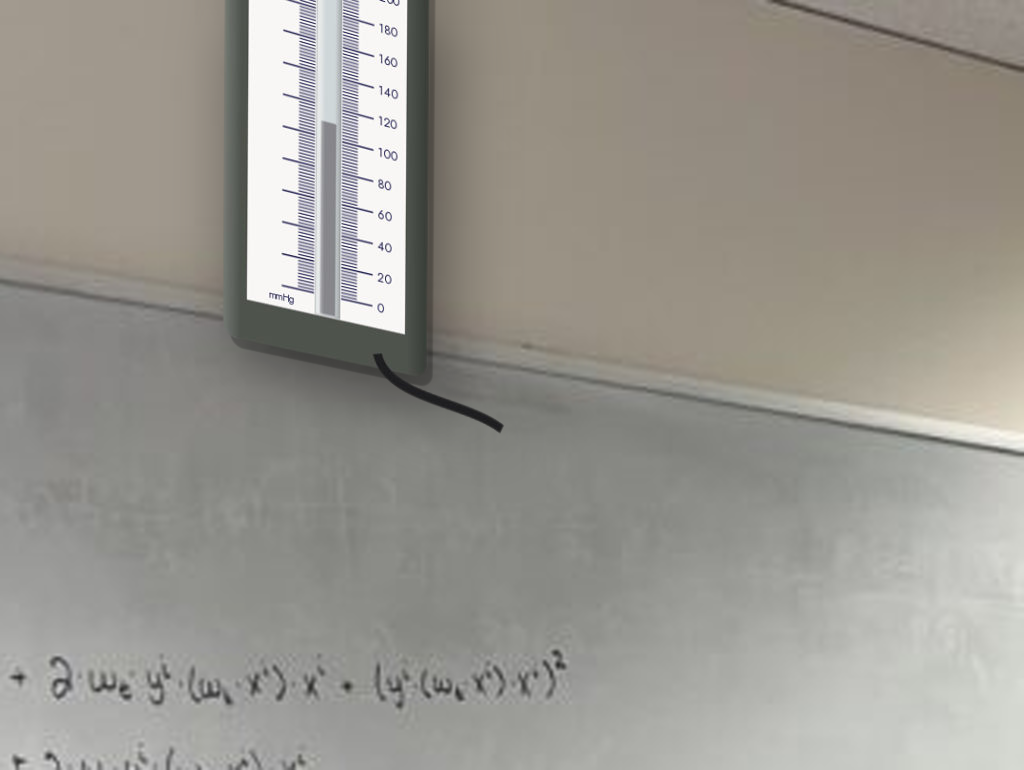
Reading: 110
